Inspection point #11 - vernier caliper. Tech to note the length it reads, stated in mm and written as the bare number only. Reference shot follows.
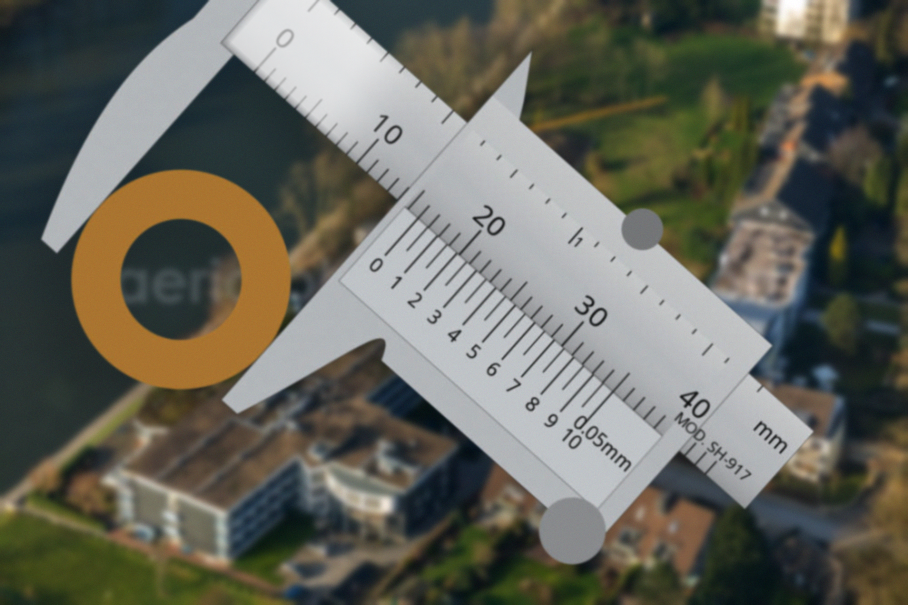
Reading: 16.0
